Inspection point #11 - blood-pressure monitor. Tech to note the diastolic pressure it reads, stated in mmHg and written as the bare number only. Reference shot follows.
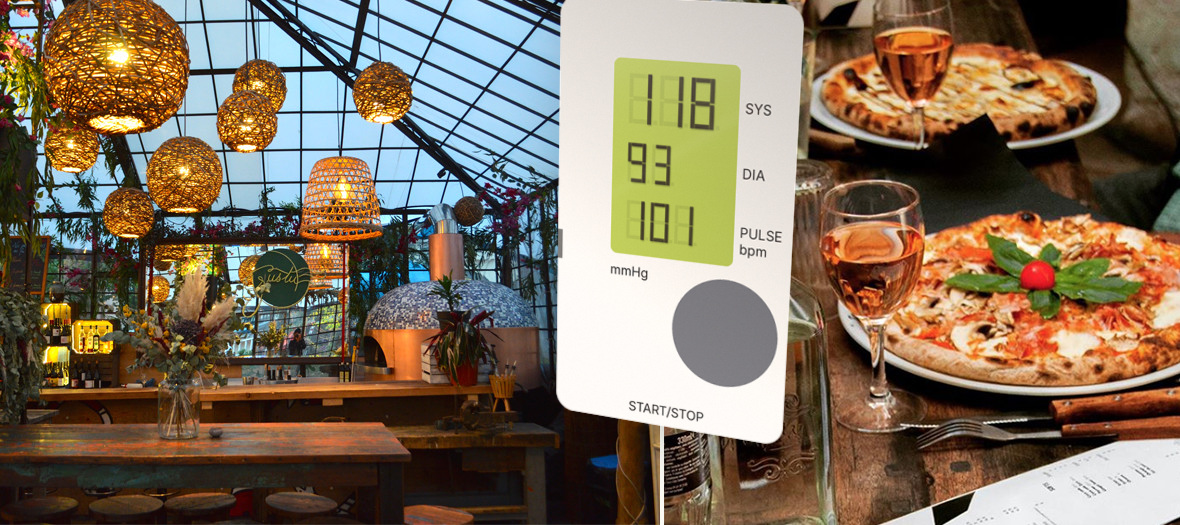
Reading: 93
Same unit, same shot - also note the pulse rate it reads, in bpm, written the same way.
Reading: 101
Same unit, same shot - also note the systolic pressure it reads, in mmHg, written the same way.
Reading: 118
